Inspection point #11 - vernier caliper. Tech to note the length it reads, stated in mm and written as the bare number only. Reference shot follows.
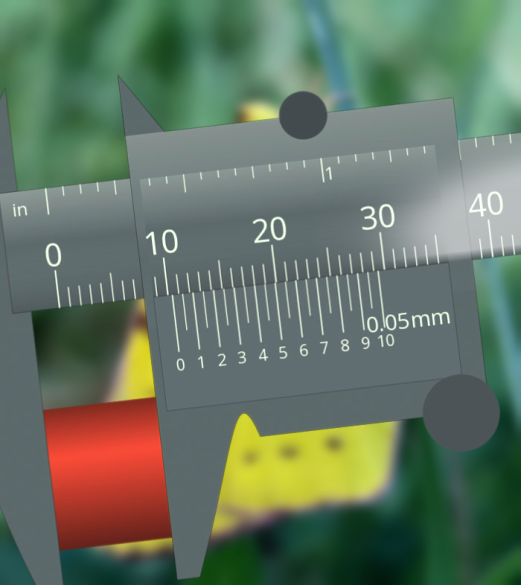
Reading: 10.4
